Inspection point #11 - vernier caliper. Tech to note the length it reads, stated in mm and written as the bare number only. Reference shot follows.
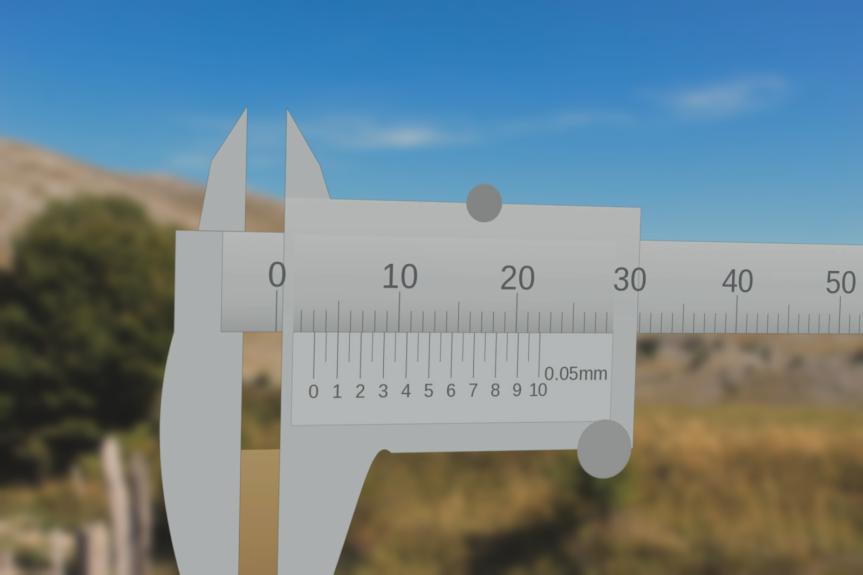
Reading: 3.1
